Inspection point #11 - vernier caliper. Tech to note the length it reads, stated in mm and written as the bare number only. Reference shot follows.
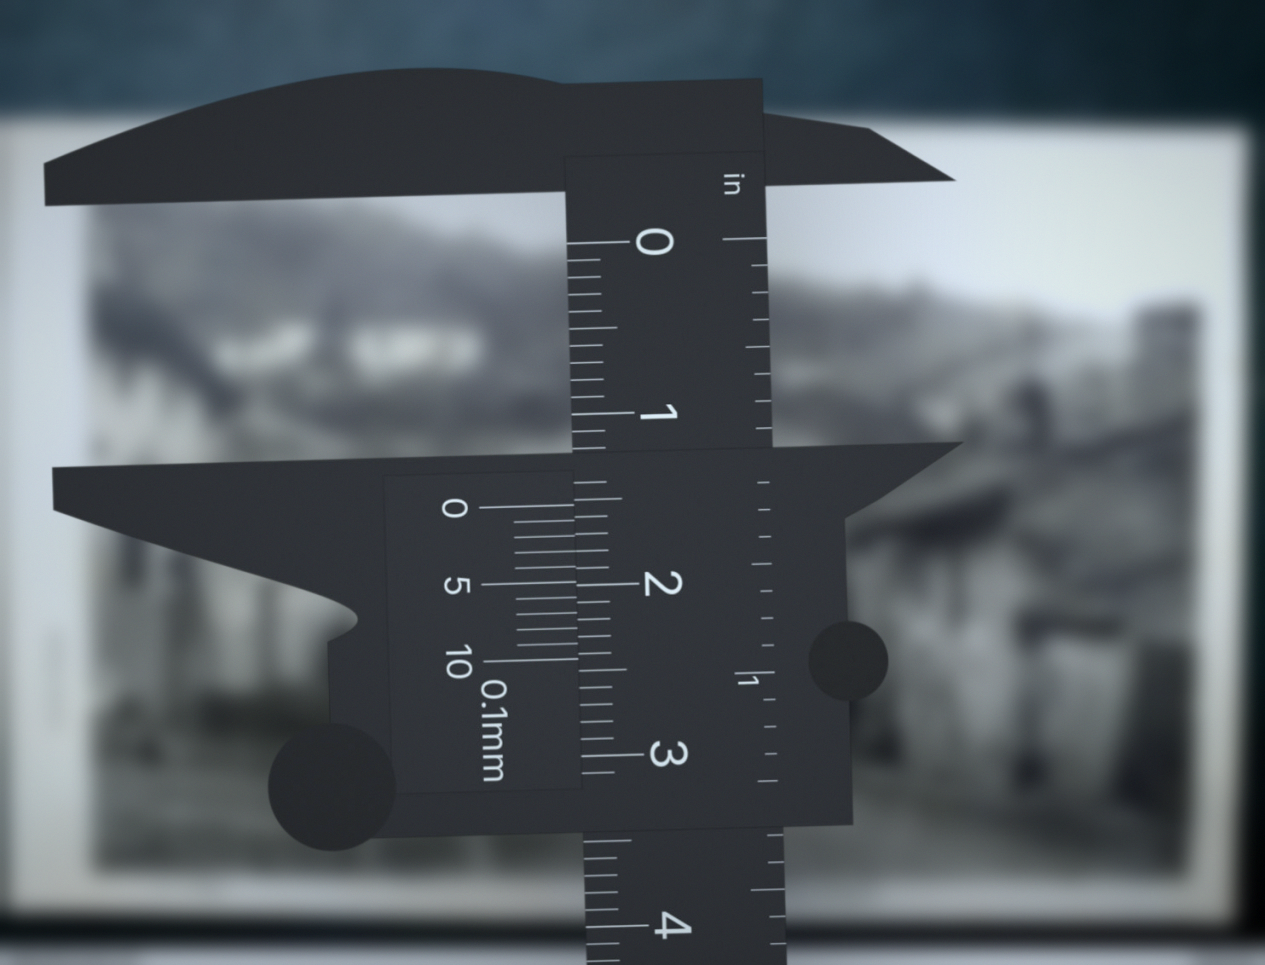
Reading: 15.3
